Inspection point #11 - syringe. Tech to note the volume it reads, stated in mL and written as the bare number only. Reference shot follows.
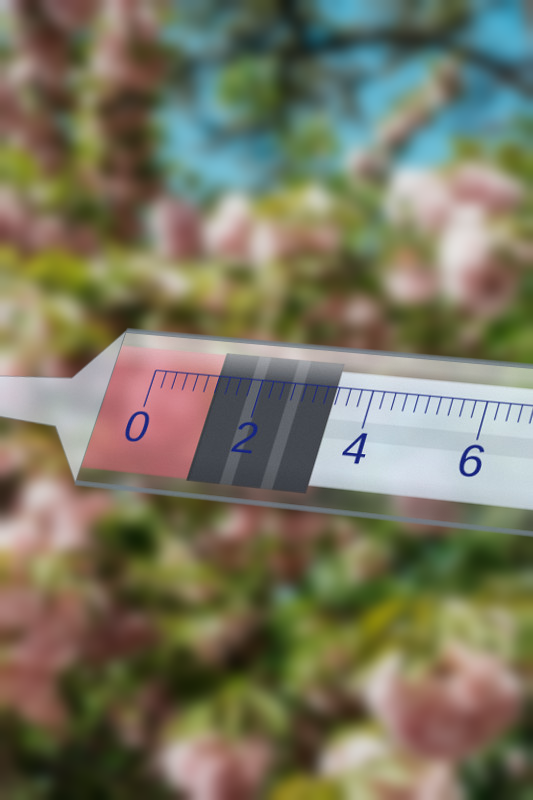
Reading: 1.2
